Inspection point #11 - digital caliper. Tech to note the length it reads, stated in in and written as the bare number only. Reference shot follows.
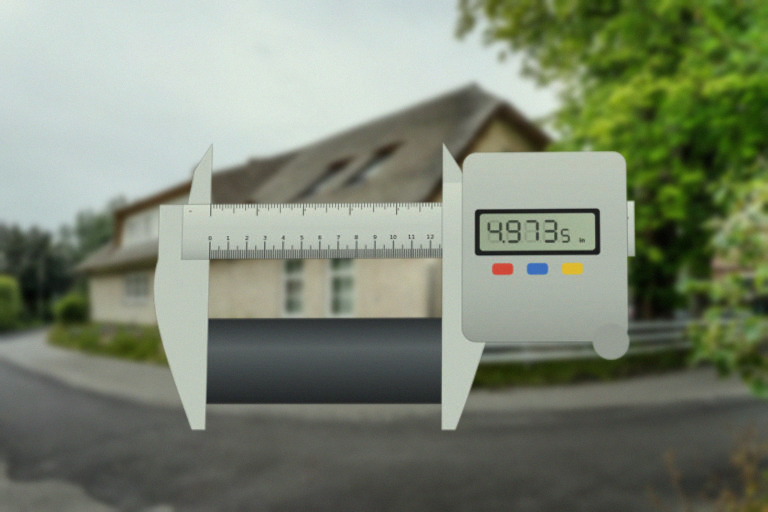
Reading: 4.9735
